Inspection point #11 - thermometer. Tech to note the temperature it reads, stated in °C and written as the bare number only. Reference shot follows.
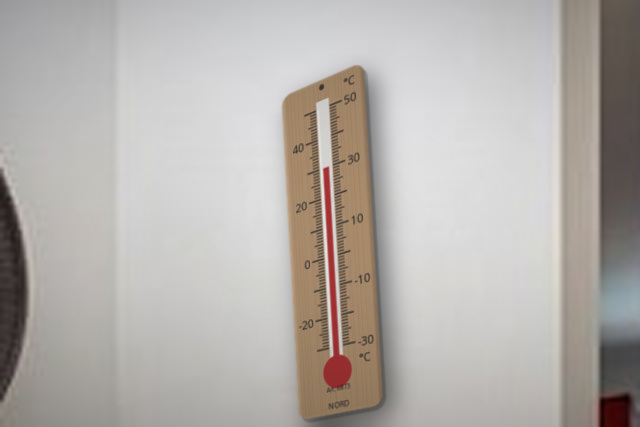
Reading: 30
